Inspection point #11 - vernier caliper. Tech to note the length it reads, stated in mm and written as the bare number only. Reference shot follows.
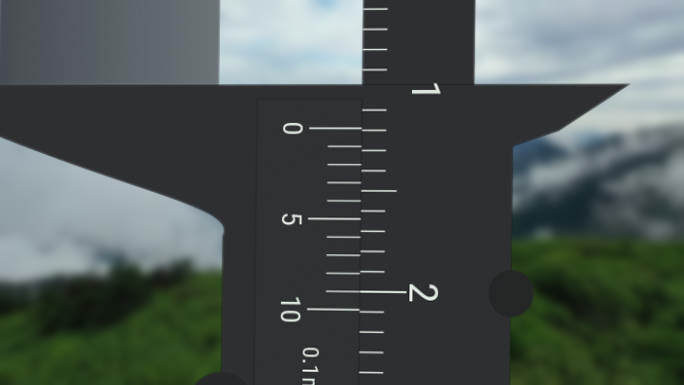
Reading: 11.9
